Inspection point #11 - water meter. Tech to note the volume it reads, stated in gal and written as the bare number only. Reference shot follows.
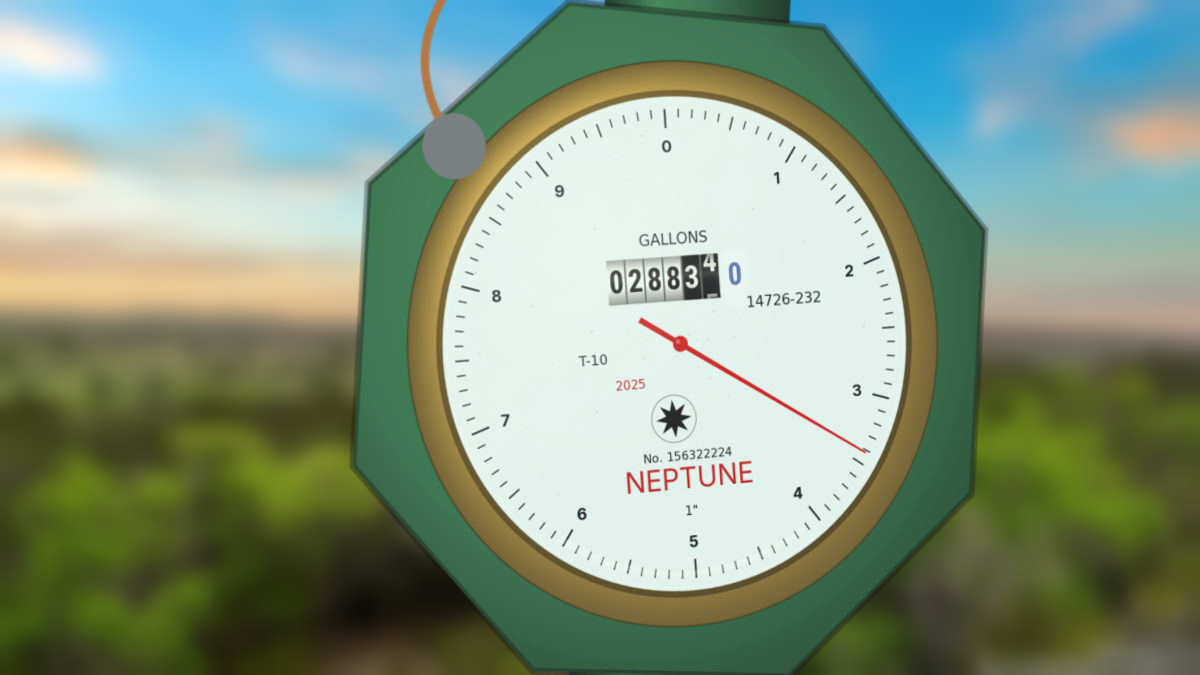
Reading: 288343.4
